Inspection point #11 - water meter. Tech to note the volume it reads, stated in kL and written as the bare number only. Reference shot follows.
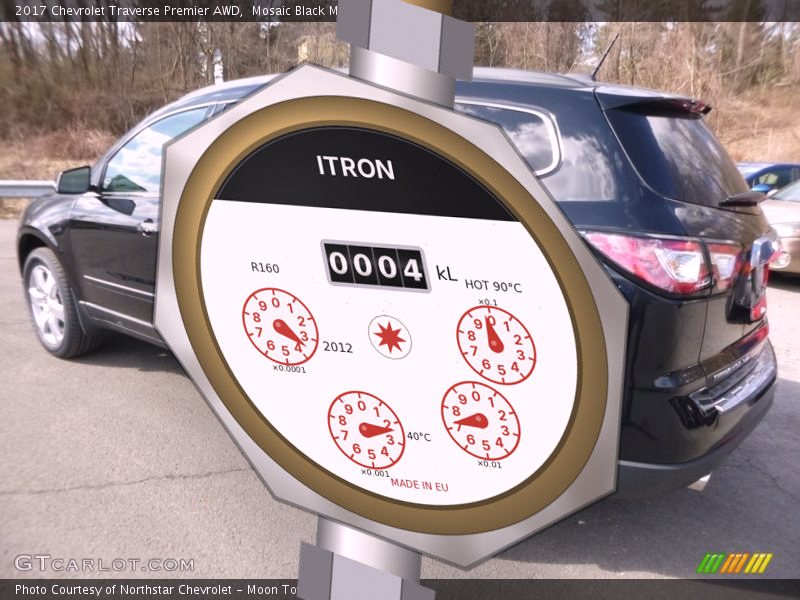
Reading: 3.9723
